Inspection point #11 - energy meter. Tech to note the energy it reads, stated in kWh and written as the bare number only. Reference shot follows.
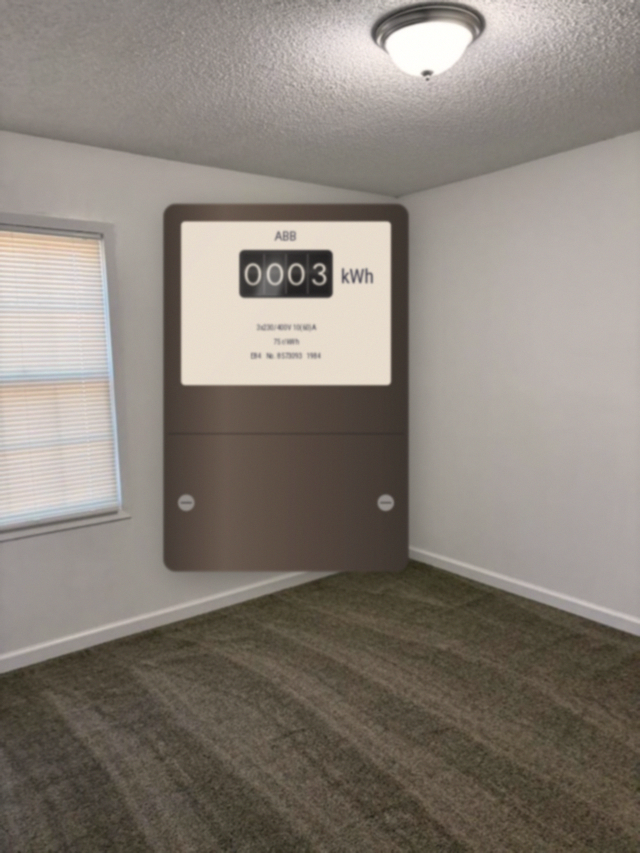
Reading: 3
